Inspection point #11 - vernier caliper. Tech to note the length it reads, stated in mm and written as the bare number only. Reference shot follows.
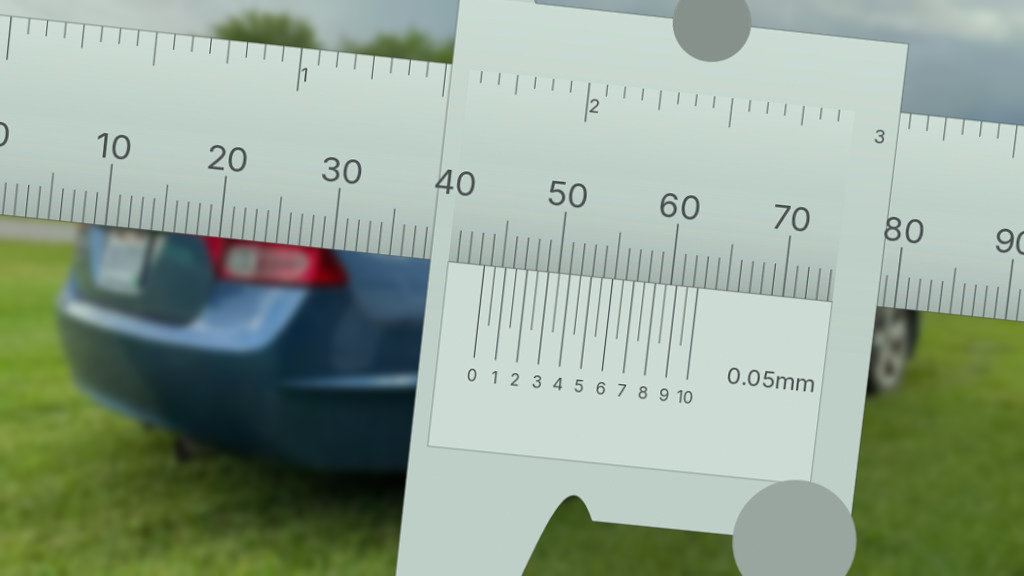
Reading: 43.4
